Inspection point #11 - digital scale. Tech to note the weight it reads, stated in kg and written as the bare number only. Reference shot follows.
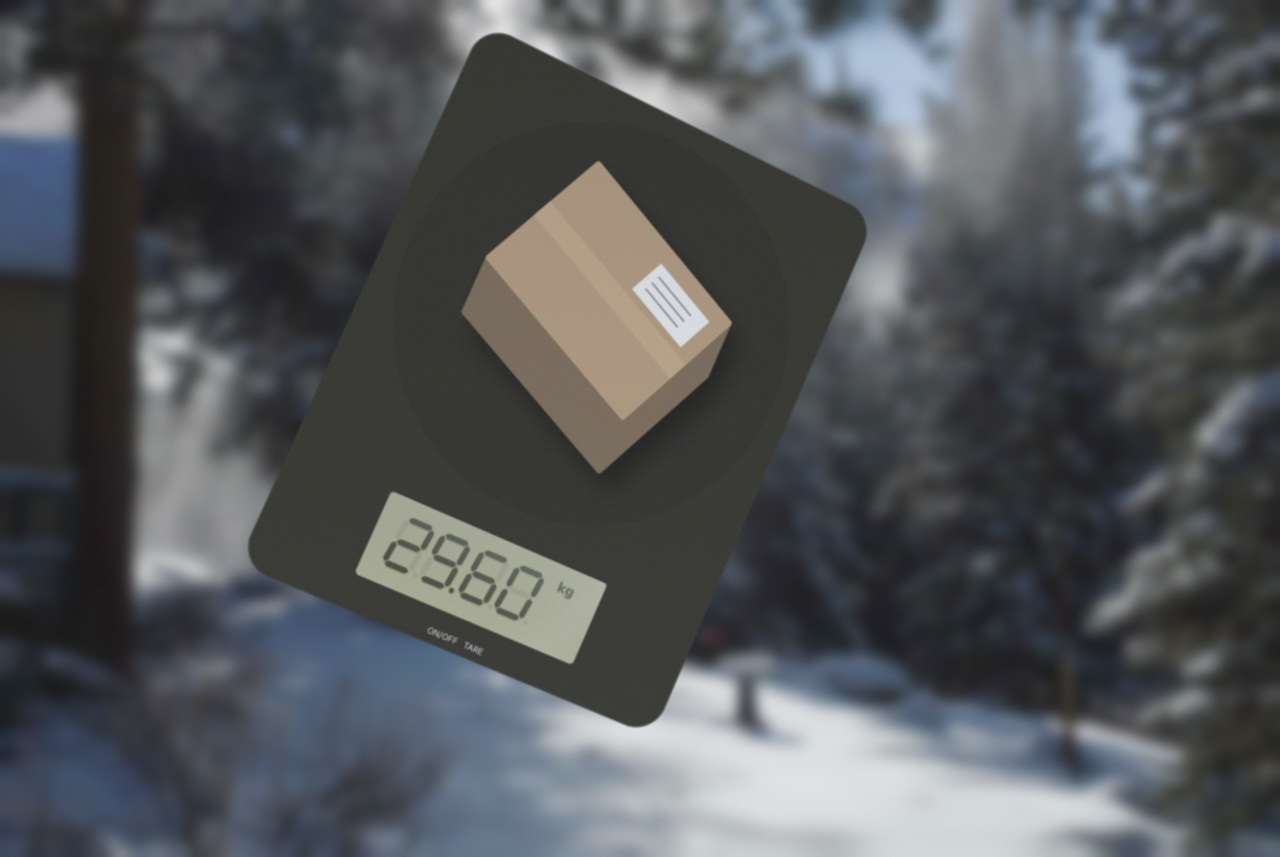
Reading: 29.60
